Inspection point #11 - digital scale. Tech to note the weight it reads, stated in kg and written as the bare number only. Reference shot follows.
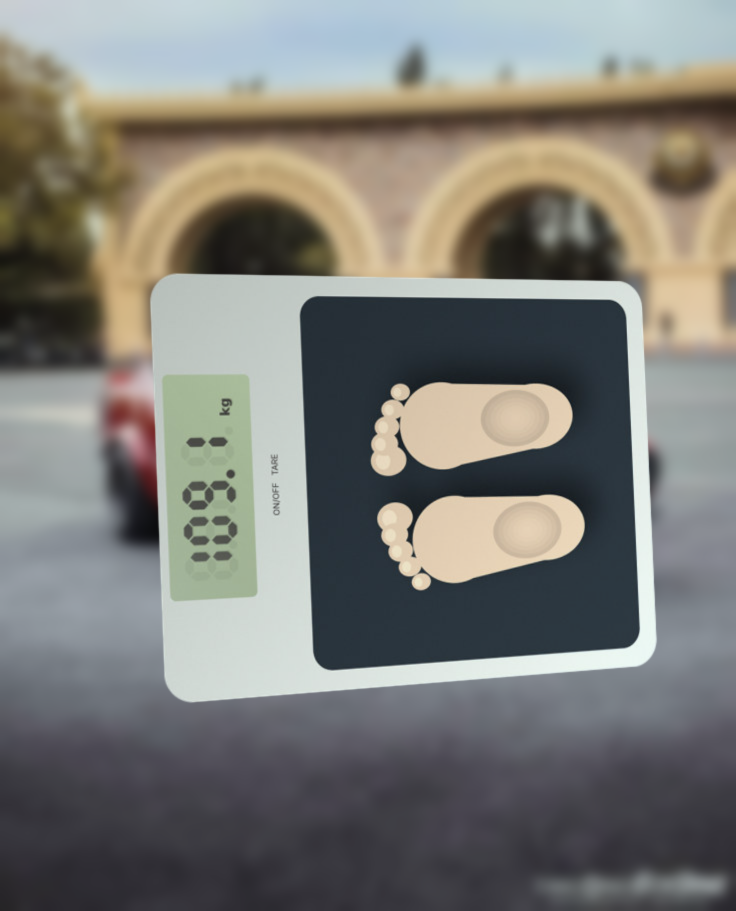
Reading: 109.1
